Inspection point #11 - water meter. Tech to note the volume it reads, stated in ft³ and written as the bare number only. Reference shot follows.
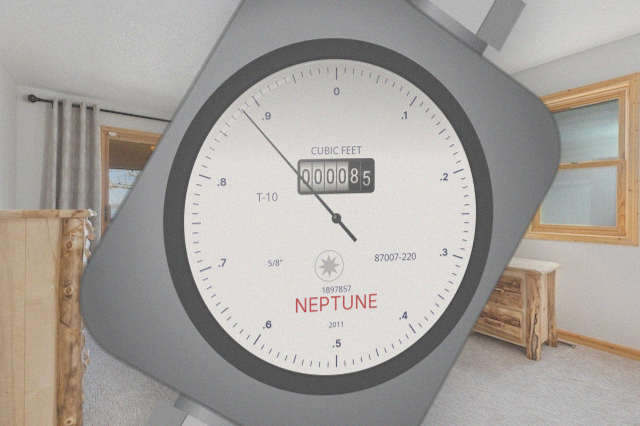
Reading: 84.88
